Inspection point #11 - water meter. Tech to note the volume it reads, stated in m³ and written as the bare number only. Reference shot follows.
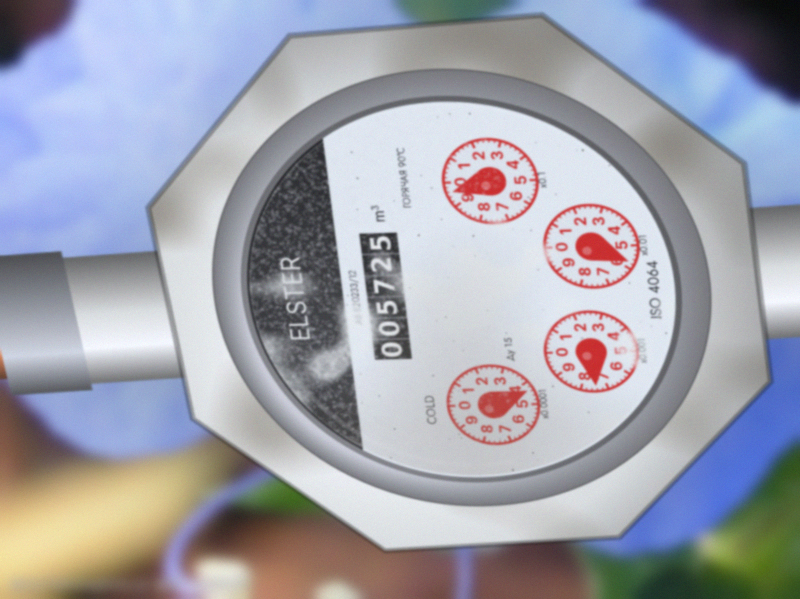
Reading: 5724.9574
